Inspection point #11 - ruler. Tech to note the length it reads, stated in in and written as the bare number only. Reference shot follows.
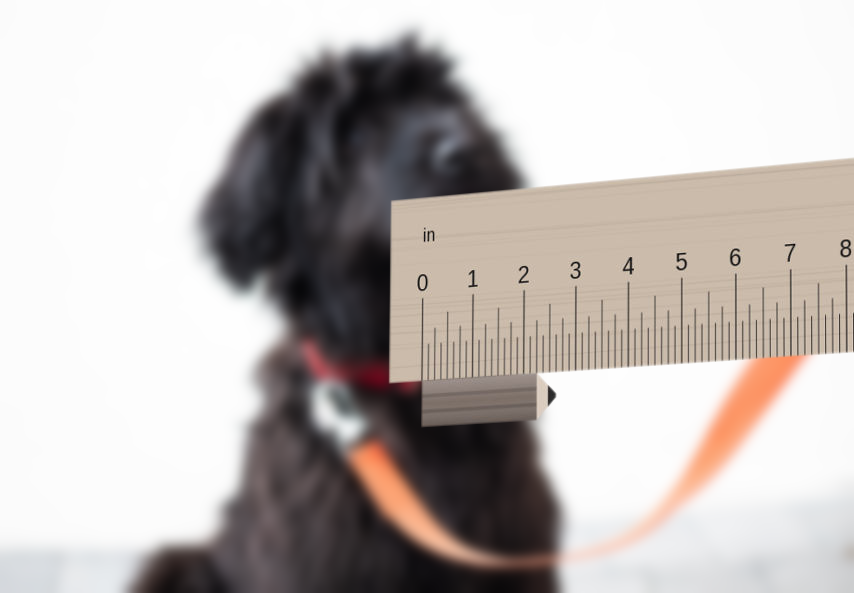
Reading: 2.625
